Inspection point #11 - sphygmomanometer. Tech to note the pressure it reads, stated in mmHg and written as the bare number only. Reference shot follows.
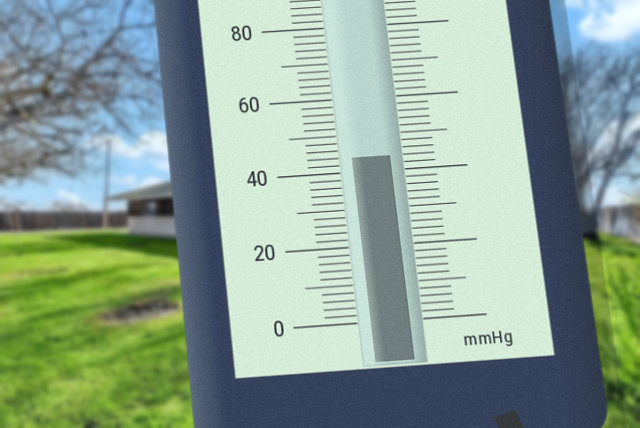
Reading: 44
